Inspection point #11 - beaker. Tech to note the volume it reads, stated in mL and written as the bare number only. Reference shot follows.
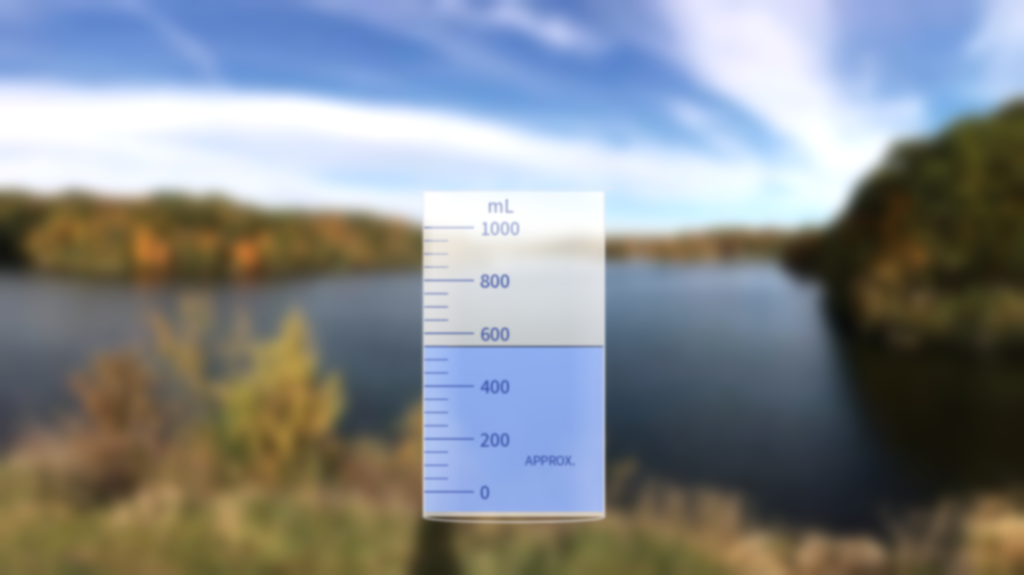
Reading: 550
